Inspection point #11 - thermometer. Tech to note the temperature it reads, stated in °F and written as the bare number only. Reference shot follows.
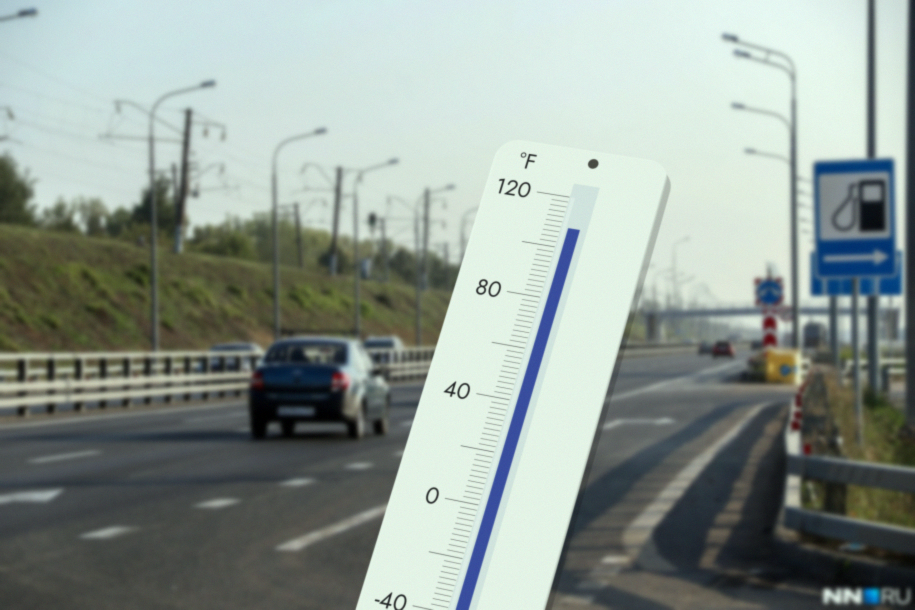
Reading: 108
